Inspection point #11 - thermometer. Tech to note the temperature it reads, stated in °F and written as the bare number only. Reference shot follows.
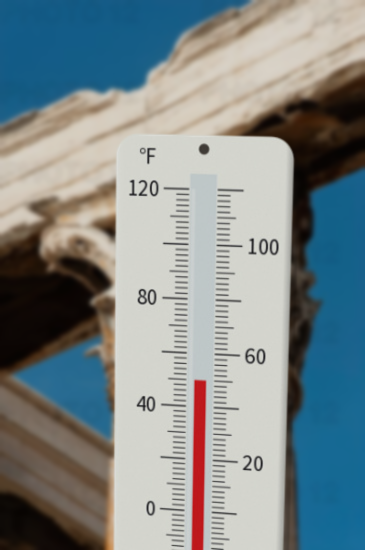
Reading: 50
